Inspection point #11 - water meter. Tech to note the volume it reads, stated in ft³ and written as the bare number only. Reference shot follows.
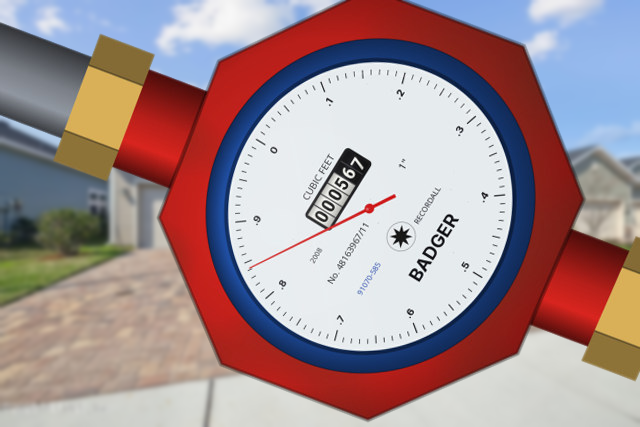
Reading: 566.84
